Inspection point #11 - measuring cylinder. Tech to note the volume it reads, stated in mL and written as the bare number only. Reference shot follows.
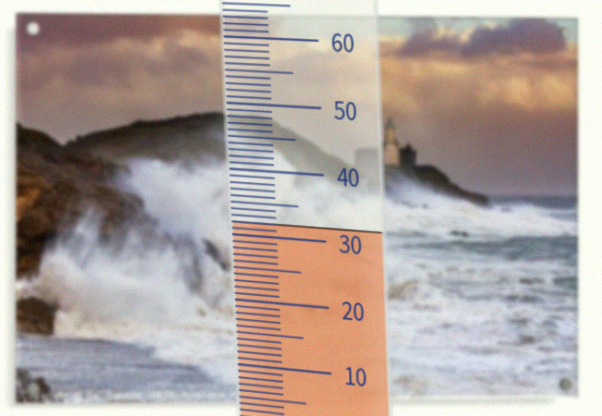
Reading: 32
